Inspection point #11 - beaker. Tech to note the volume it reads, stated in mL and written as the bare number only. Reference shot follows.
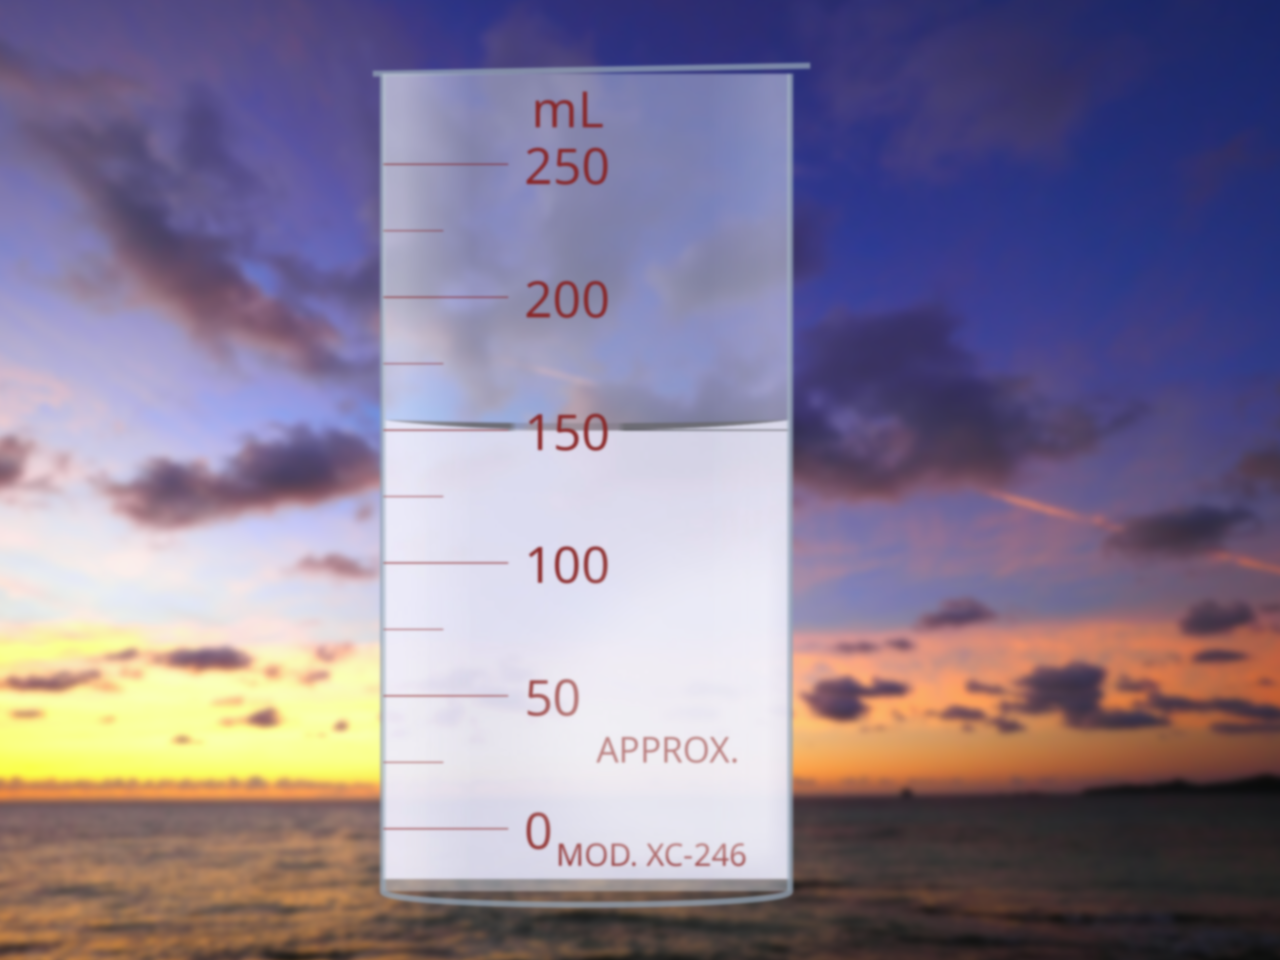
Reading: 150
